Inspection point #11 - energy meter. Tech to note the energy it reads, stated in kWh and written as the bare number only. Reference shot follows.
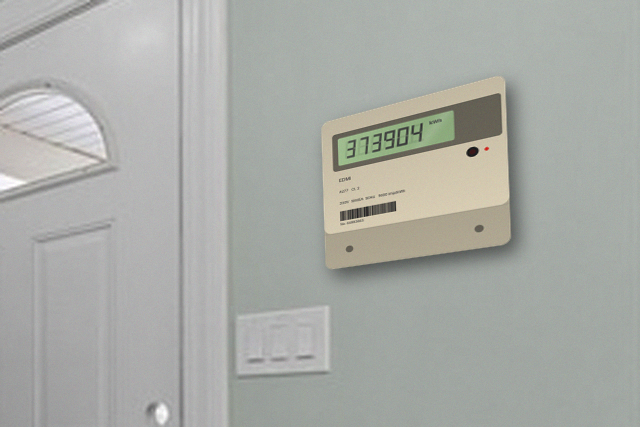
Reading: 373904
